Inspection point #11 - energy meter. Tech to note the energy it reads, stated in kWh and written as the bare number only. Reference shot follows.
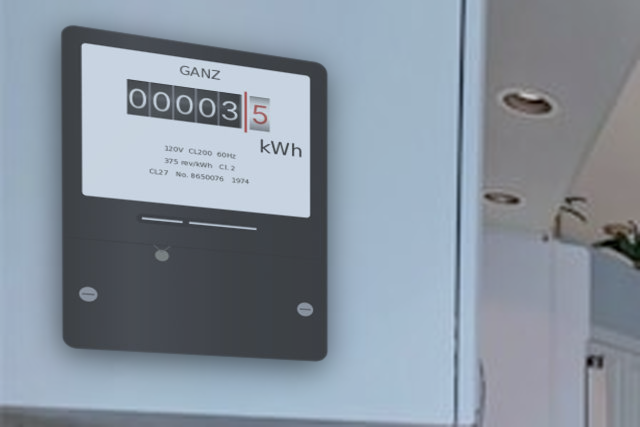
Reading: 3.5
